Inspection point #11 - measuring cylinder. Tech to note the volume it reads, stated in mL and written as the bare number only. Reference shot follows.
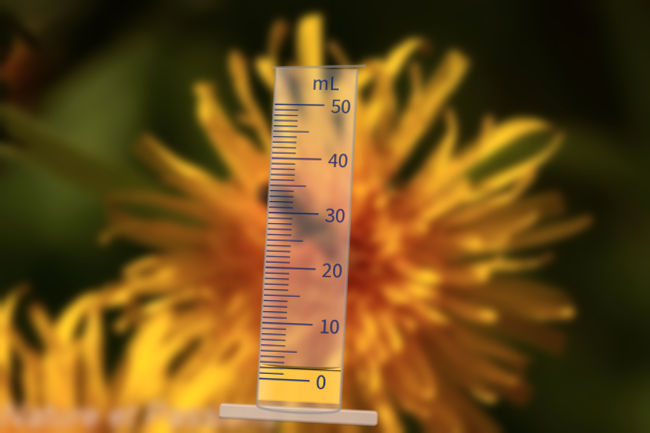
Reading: 2
